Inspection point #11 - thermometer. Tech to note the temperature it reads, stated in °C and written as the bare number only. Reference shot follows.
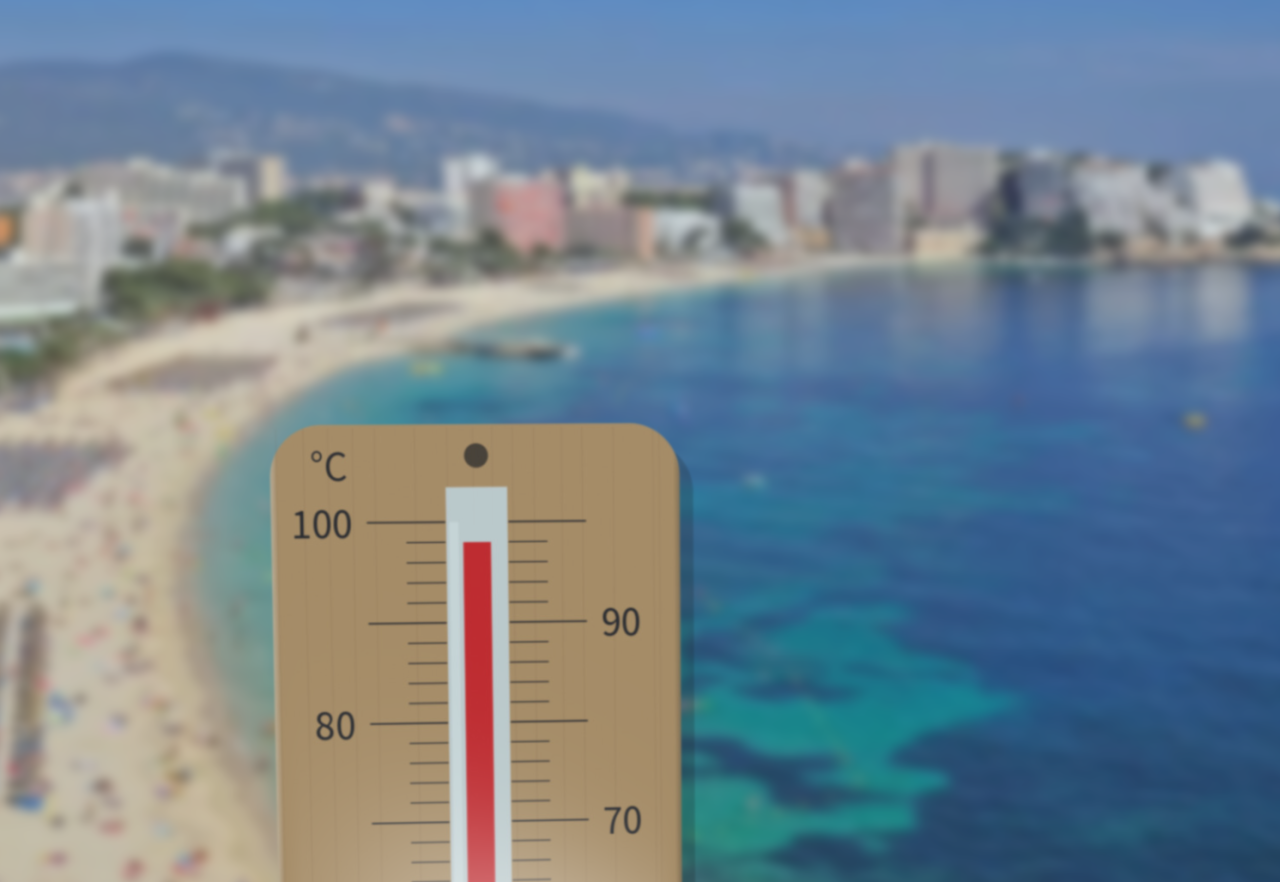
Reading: 98
